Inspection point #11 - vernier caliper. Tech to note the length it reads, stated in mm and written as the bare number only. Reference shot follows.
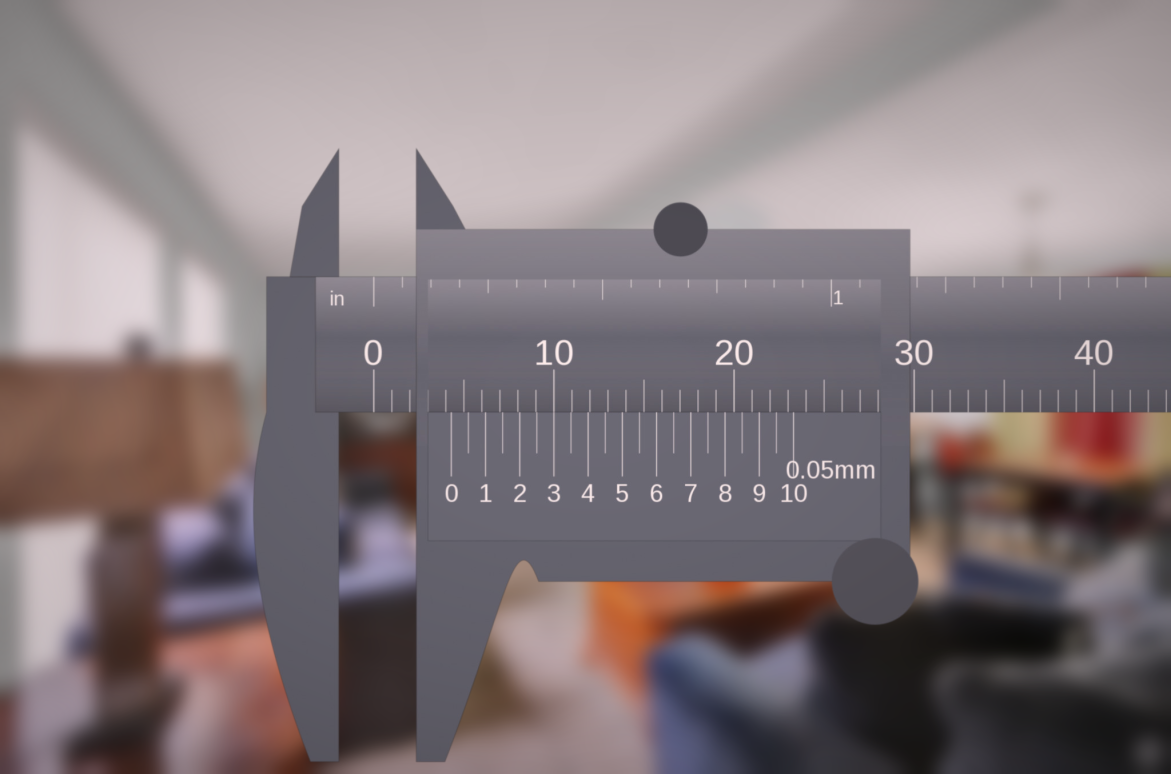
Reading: 4.3
